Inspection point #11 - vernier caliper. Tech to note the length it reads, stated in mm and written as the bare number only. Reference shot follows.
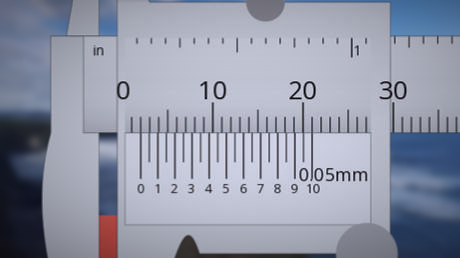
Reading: 2.0
